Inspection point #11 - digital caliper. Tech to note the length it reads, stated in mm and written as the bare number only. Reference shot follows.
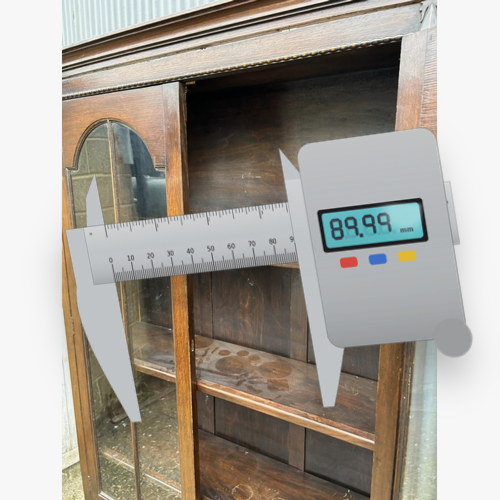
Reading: 89.99
